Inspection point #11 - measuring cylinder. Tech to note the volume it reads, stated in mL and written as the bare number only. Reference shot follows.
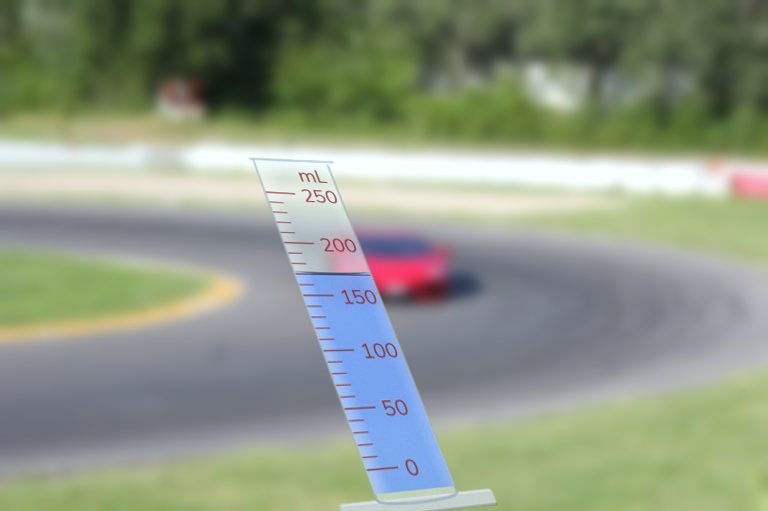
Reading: 170
